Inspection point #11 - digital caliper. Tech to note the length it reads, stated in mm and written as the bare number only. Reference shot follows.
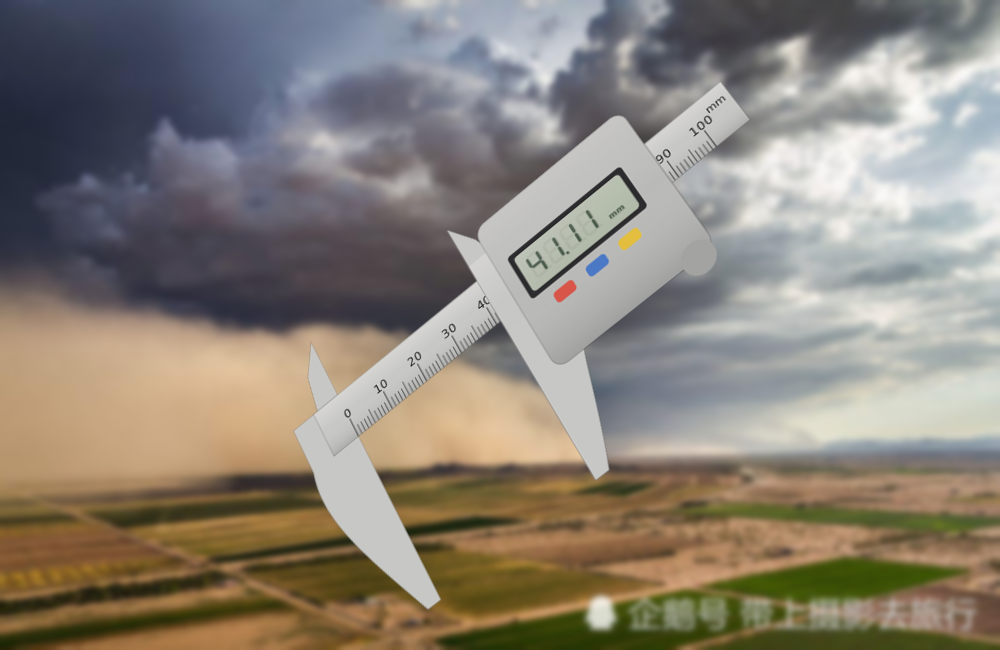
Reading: 41.11
